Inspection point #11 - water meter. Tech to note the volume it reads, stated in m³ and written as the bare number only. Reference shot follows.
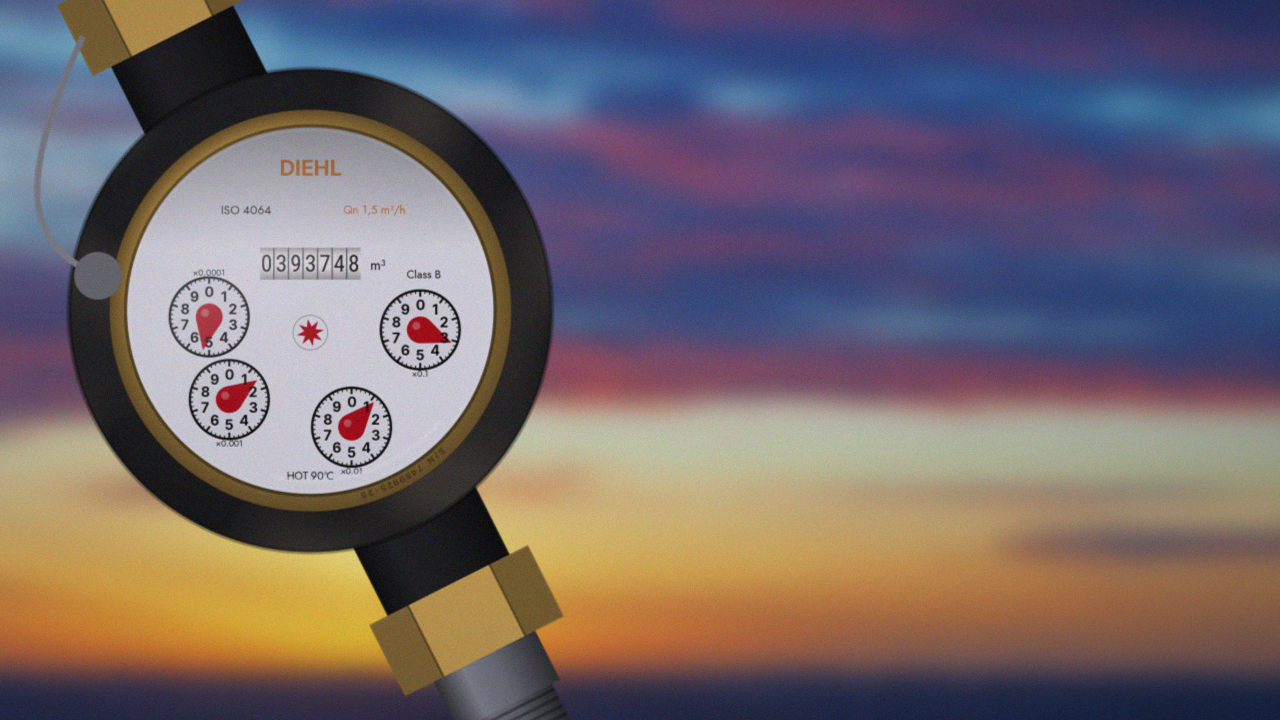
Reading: 393748.3115
